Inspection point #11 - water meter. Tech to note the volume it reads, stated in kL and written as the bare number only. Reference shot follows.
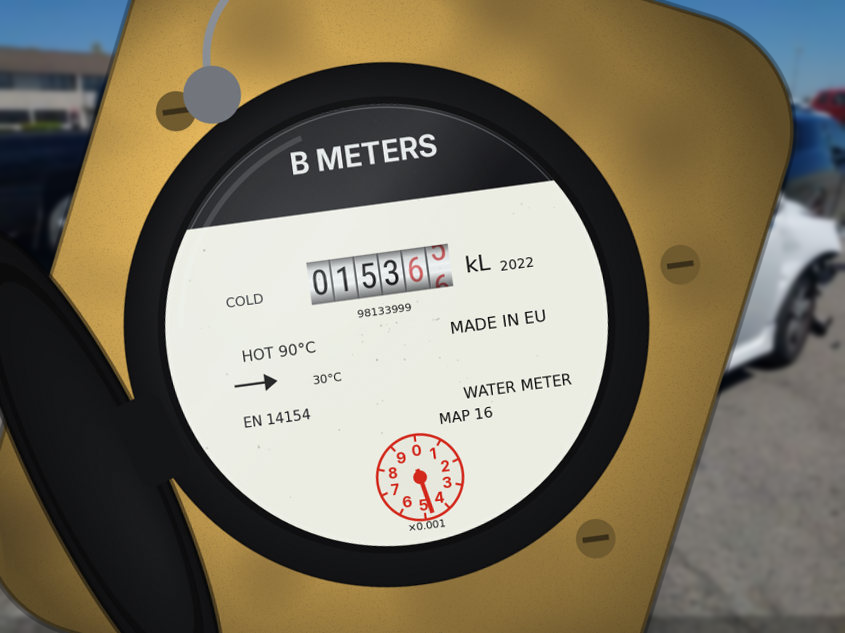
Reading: 153.654
